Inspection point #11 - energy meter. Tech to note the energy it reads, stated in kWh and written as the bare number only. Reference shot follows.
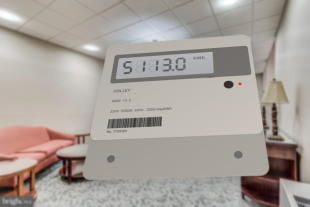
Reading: 5113.0
